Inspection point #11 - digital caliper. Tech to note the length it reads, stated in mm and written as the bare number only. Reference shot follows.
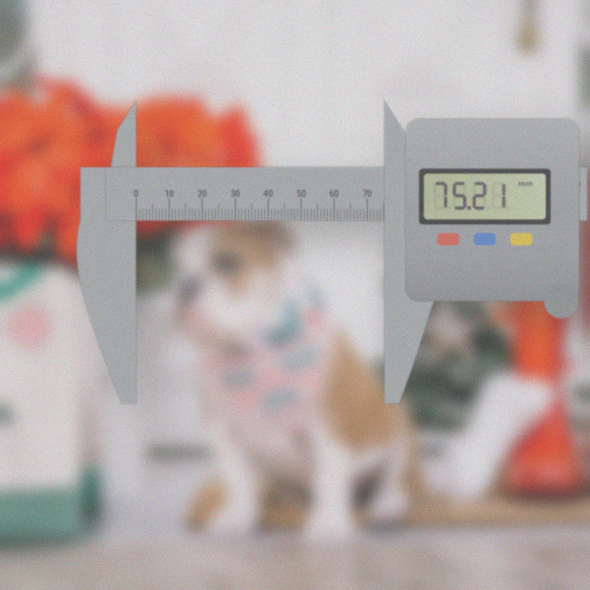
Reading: 75.21
